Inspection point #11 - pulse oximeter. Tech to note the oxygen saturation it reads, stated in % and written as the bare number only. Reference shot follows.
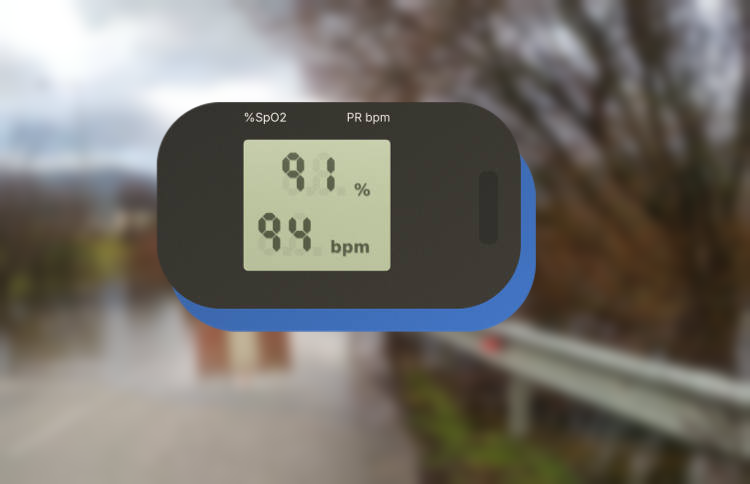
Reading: 91
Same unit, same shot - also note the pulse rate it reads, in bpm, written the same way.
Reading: 94
